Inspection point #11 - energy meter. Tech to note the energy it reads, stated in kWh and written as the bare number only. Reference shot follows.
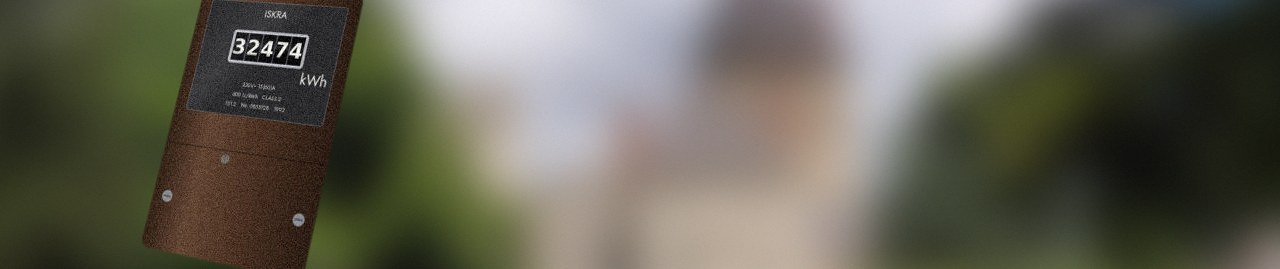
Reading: 32474
